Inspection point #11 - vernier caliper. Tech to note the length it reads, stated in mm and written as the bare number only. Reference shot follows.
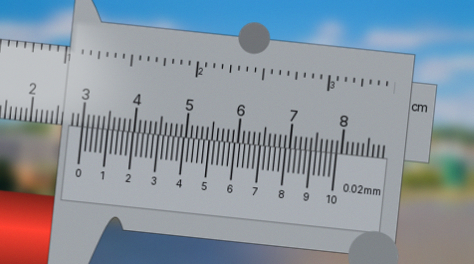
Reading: 30.0
